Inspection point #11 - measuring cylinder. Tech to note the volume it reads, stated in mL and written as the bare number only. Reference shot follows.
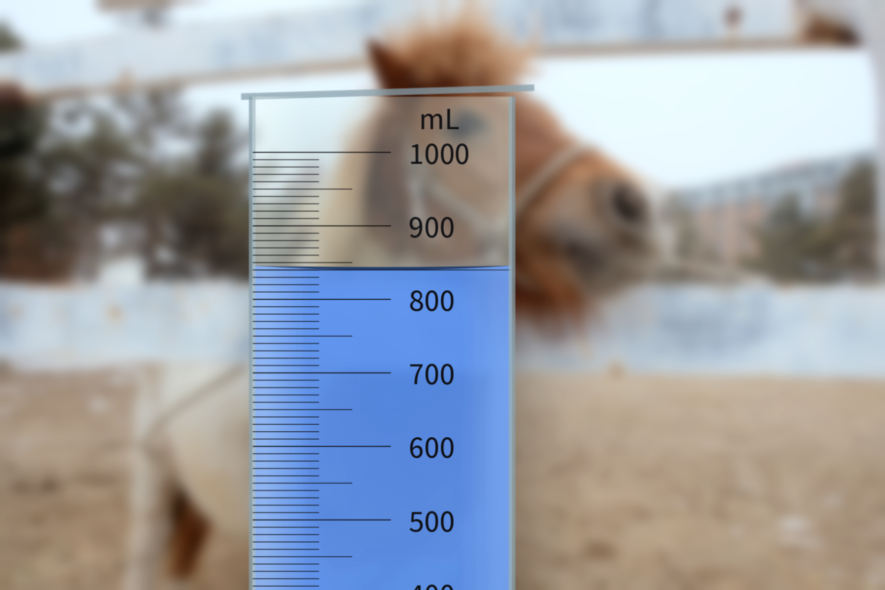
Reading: 840
